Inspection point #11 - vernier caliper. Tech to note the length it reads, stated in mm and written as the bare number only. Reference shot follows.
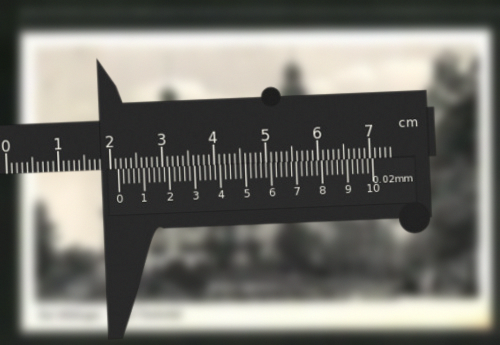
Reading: 21.5
